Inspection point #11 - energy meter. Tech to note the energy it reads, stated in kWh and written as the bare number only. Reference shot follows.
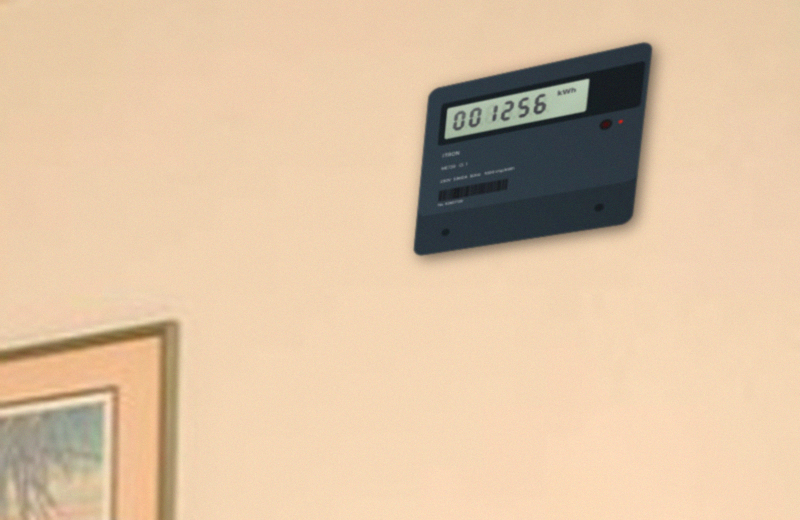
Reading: 1256
